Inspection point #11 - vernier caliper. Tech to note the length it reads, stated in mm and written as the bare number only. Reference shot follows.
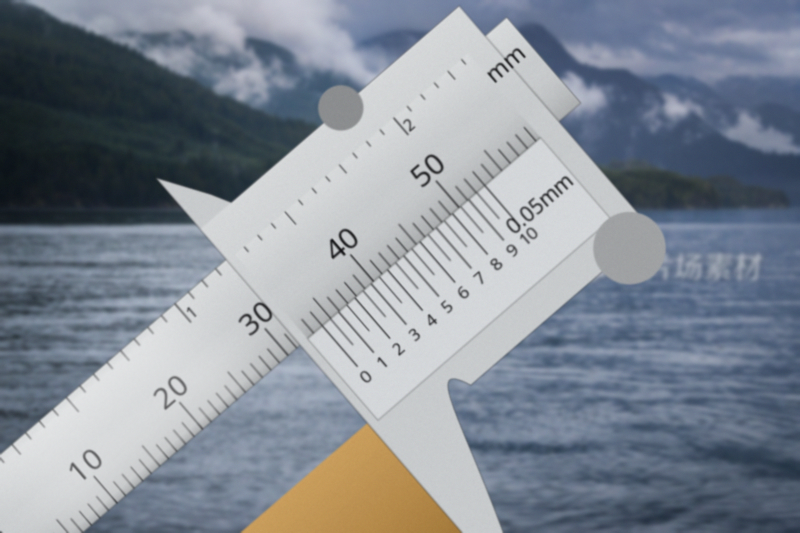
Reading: 34.0
